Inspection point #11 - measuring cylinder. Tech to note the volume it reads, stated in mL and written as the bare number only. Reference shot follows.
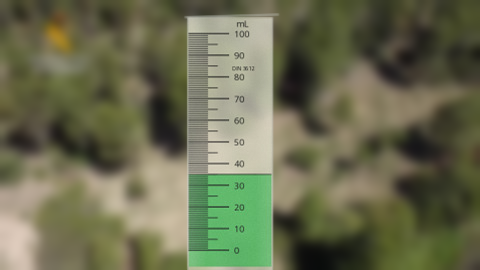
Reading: 35
